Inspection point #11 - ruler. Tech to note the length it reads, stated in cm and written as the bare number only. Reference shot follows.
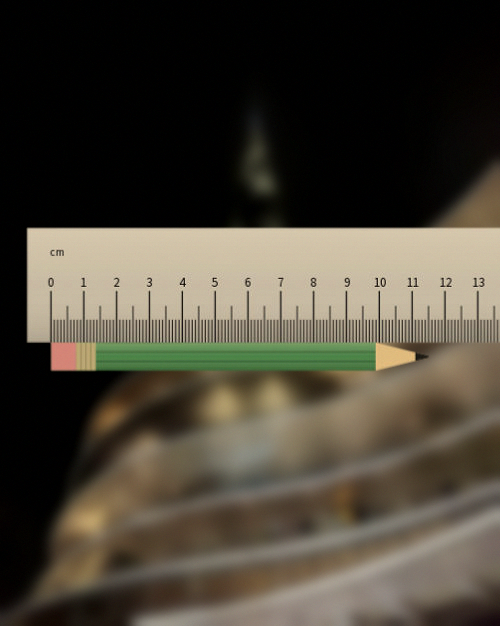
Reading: 11.5
